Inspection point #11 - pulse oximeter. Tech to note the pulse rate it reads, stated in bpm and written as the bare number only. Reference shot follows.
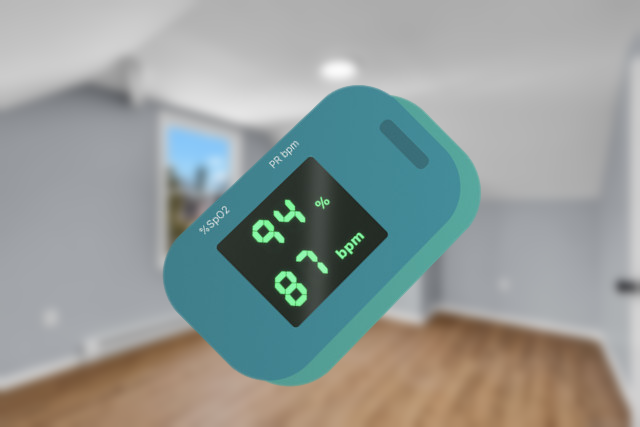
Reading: 87
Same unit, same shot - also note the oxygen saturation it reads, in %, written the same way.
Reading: 94
